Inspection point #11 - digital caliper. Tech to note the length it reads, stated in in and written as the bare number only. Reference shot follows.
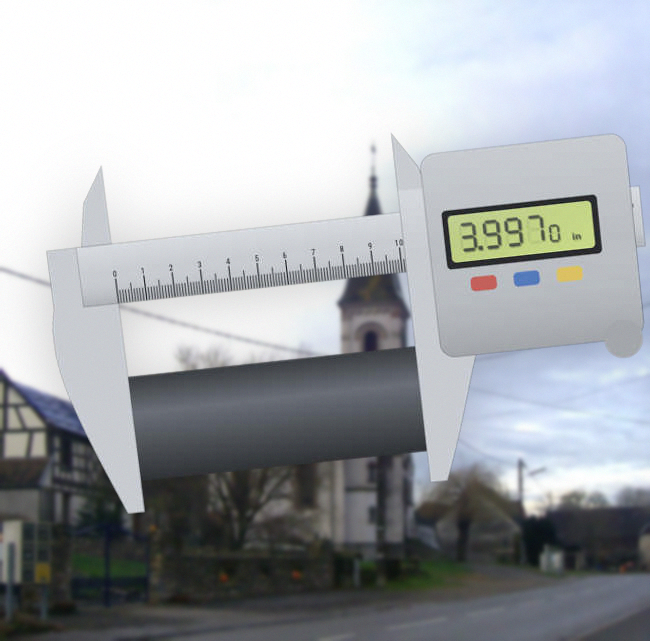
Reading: 3.9970
